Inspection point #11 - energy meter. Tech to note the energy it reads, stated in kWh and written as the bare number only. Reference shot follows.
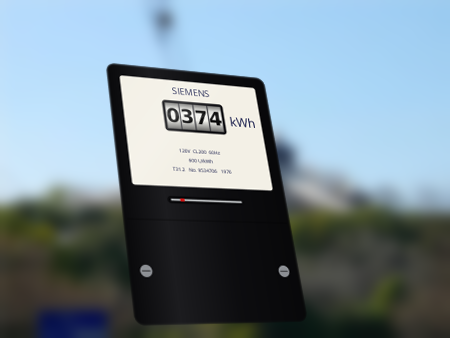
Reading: 374
